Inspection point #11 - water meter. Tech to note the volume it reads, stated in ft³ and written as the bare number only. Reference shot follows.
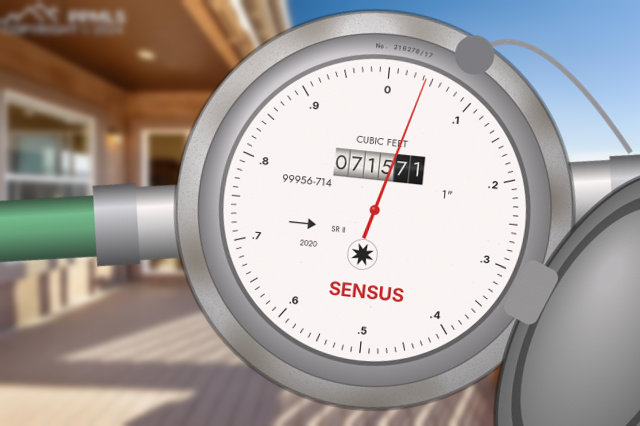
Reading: 71571.04
